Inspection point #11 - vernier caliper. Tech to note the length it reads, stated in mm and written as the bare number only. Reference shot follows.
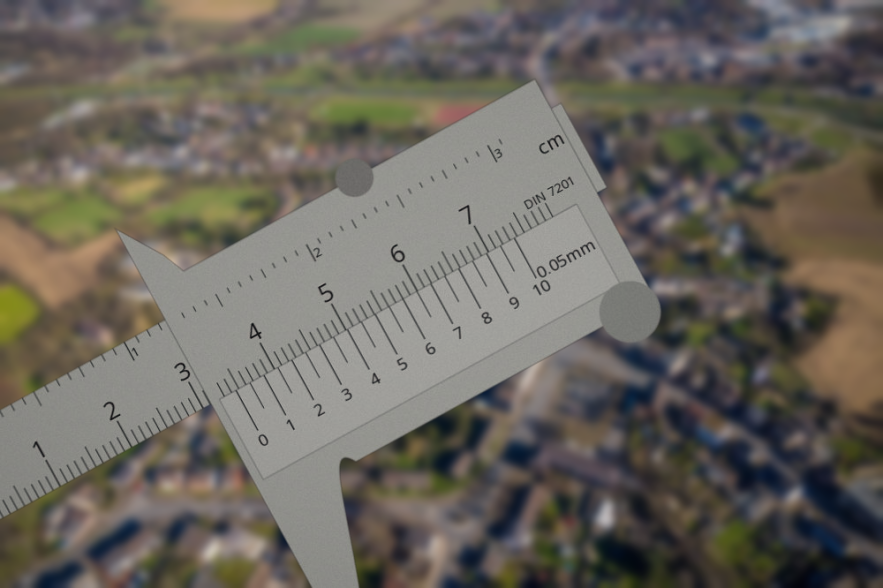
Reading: 34.6
